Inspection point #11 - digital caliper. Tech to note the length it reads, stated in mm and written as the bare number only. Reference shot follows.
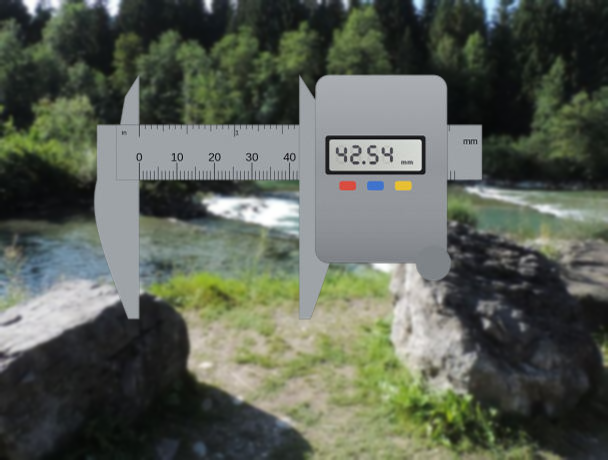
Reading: 42.54
